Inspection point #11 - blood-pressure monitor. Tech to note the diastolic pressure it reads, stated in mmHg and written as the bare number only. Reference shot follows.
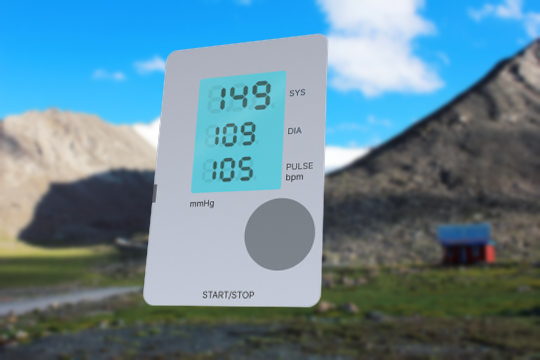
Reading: 109
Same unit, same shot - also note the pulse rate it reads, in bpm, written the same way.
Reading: 105
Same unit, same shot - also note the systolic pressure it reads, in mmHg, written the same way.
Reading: 149
